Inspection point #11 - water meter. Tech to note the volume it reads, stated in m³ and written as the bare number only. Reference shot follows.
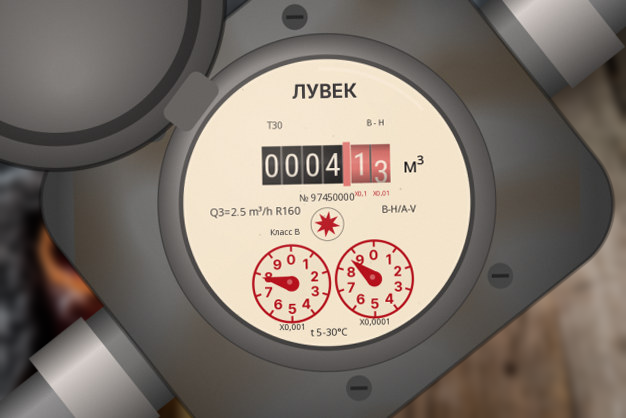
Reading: 4.1278
